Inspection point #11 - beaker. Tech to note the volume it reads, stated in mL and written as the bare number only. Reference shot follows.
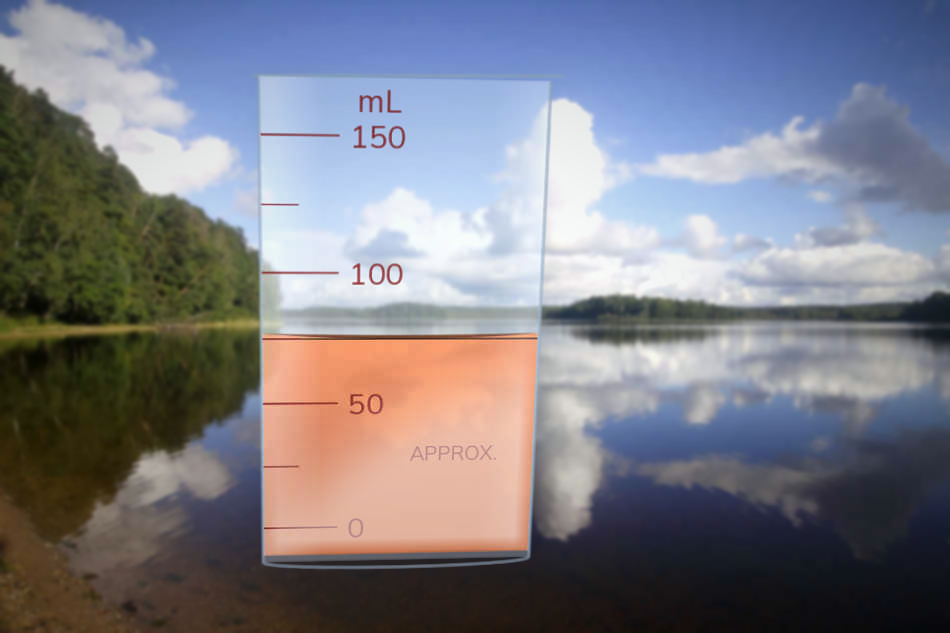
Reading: 75
